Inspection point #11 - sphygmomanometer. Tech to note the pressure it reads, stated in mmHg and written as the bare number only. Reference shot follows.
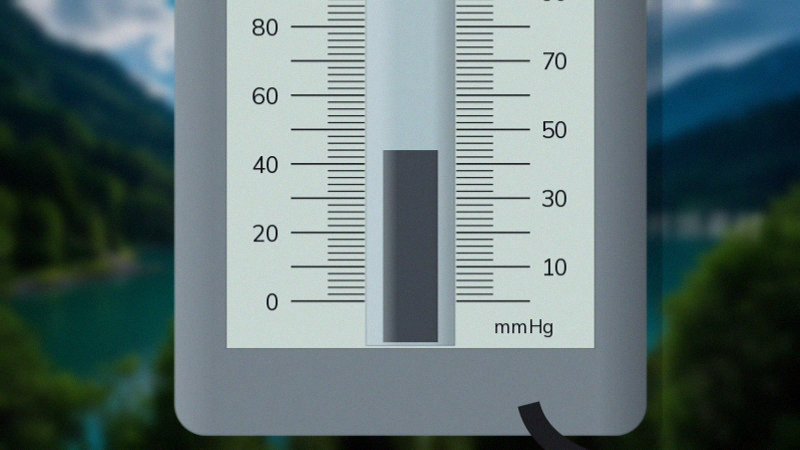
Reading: 44
